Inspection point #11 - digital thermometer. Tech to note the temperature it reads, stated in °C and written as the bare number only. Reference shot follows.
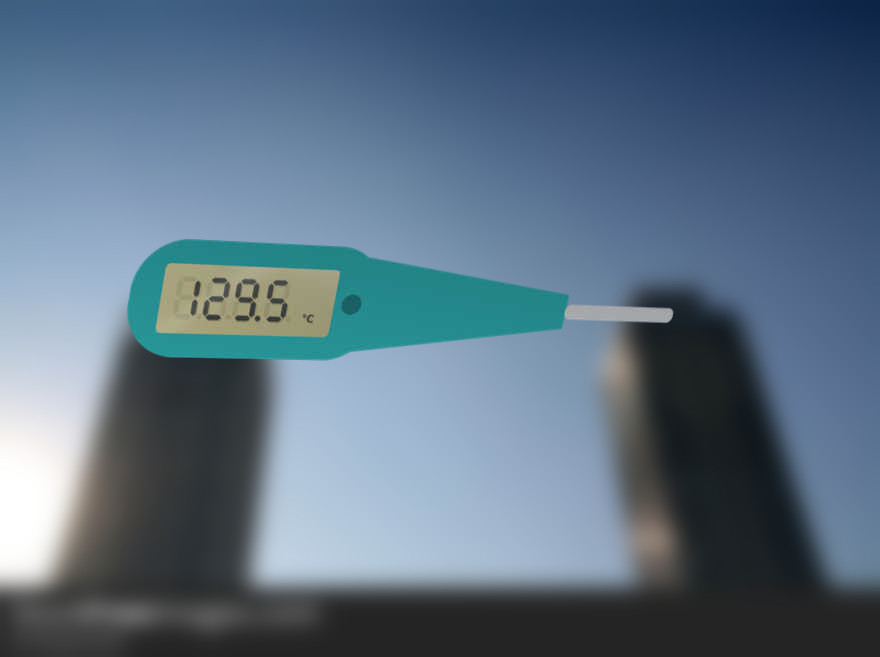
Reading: 129.5
